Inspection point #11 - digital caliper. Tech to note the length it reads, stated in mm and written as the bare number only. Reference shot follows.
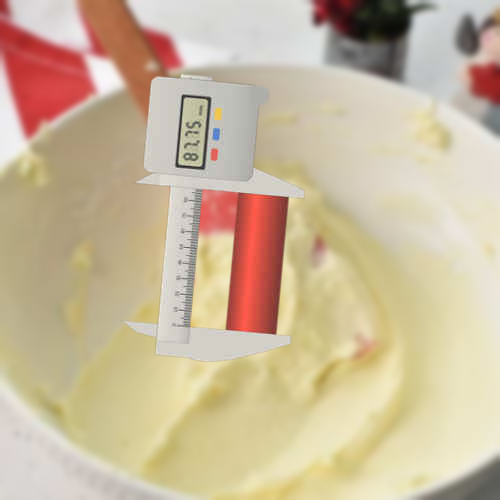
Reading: 87.75
